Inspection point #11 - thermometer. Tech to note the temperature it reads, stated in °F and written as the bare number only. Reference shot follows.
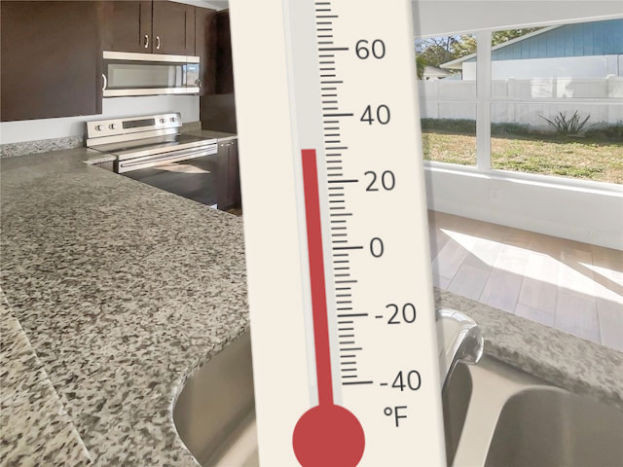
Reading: 30
